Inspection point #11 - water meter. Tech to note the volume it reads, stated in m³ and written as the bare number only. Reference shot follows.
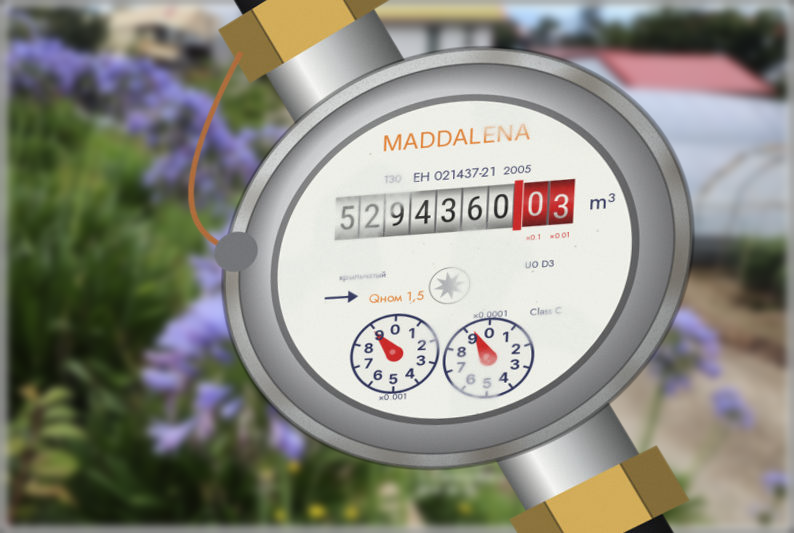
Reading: 5294360.0289
